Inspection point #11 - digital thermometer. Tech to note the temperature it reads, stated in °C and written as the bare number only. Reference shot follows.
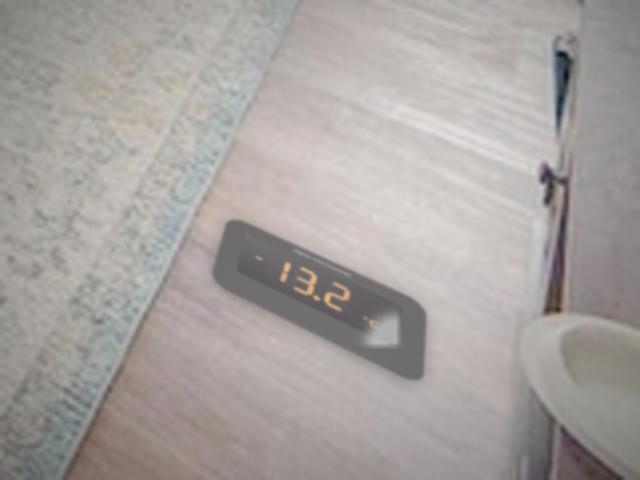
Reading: -13.2
